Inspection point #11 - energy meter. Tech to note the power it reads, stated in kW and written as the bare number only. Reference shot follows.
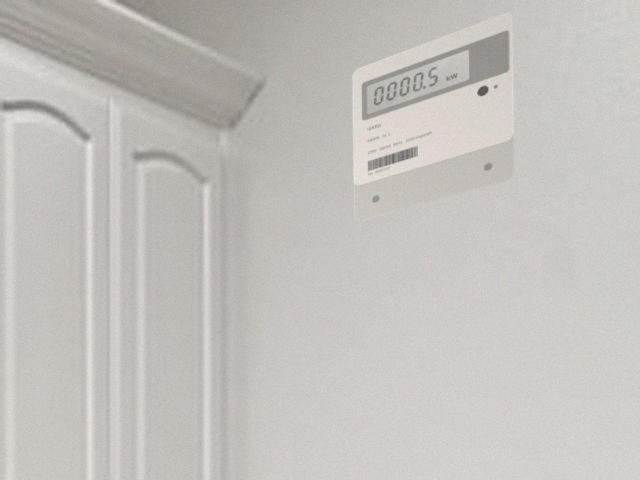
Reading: 0.5
